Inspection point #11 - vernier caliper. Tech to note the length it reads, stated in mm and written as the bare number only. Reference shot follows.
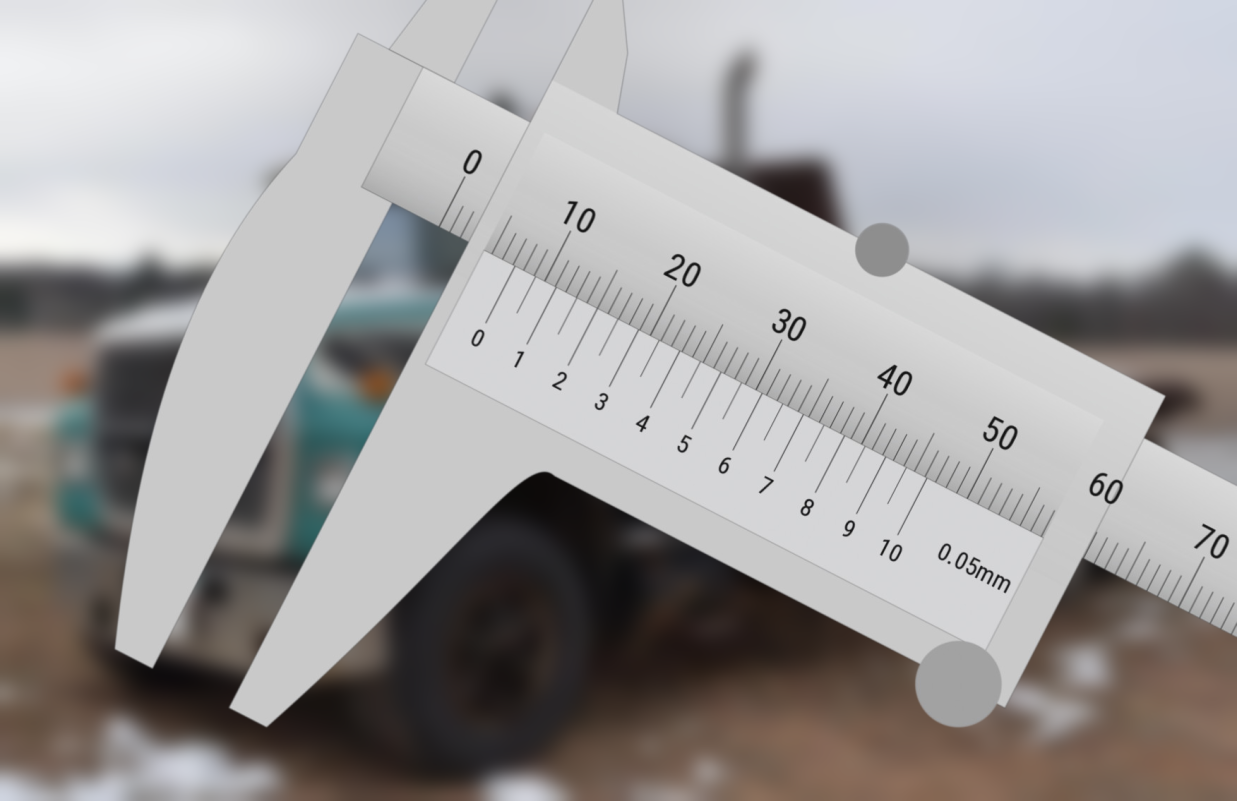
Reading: 7.2
